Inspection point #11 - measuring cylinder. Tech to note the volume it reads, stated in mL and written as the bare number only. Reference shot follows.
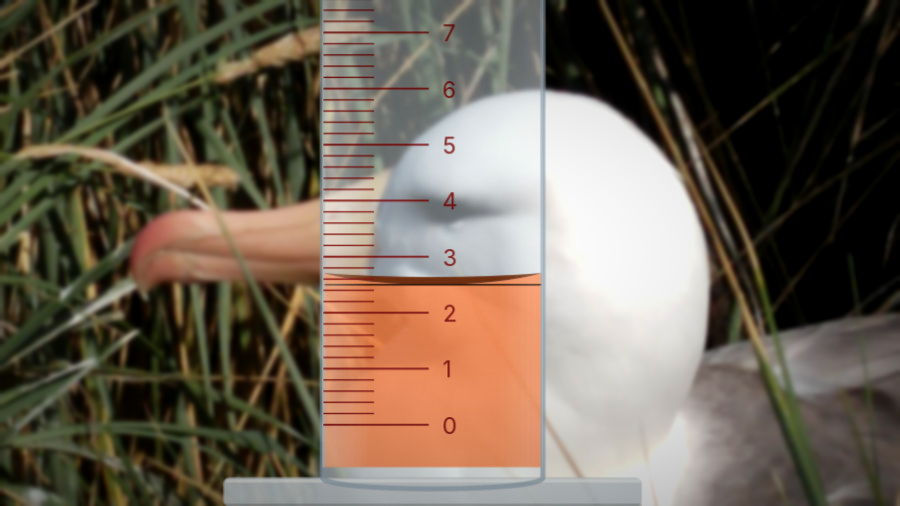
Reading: 2.5
